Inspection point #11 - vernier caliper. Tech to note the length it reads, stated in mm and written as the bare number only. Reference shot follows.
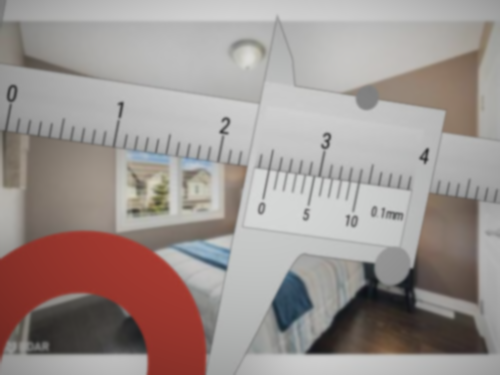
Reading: 25.0
